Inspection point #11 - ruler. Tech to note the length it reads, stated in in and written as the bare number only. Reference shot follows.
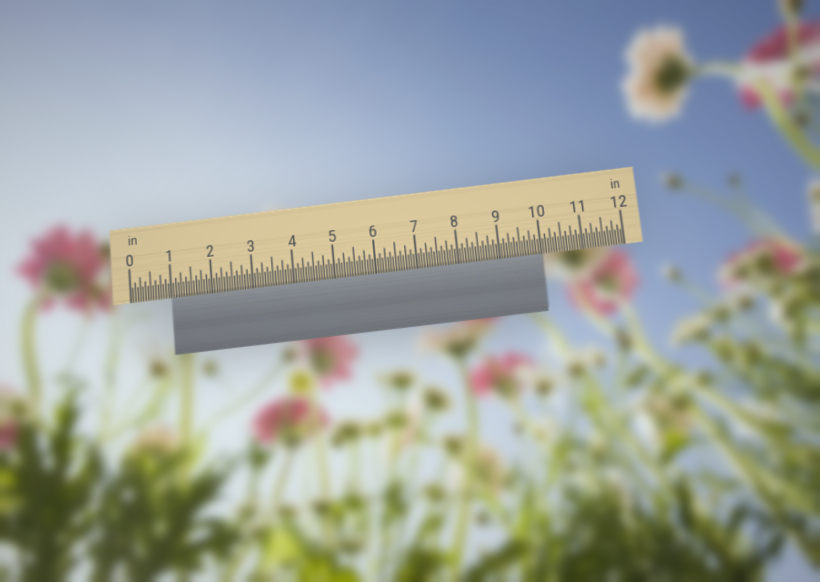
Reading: 9
